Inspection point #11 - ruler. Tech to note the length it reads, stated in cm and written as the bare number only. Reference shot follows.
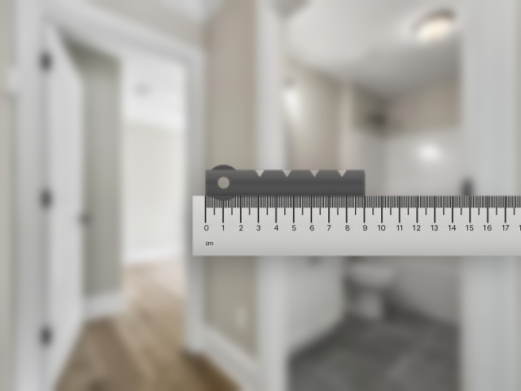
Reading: 9
